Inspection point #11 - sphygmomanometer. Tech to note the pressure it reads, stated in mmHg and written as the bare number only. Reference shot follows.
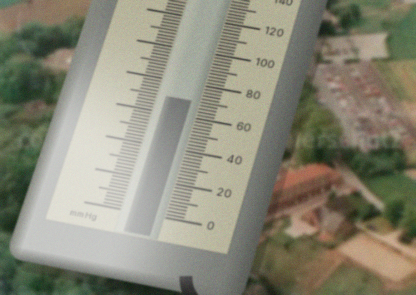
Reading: 70
